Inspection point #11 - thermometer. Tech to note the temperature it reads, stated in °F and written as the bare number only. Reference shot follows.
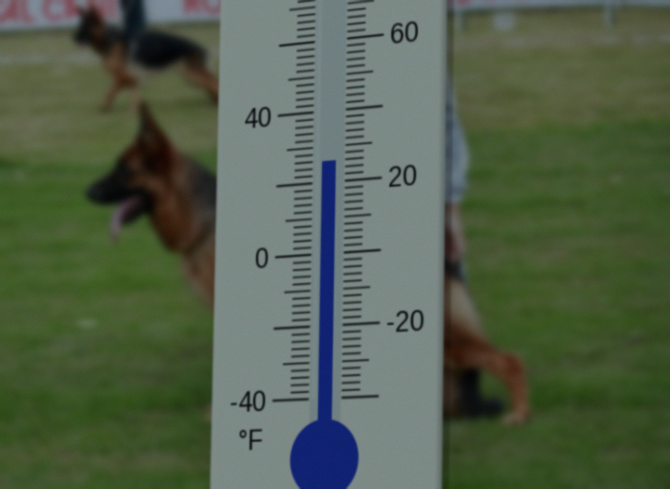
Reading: 26
